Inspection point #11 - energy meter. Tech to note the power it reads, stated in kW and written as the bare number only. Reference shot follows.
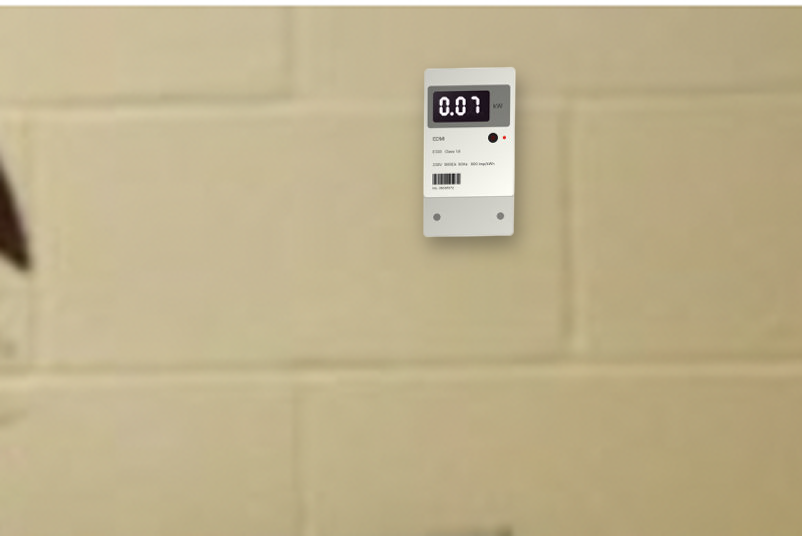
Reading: 0.07
